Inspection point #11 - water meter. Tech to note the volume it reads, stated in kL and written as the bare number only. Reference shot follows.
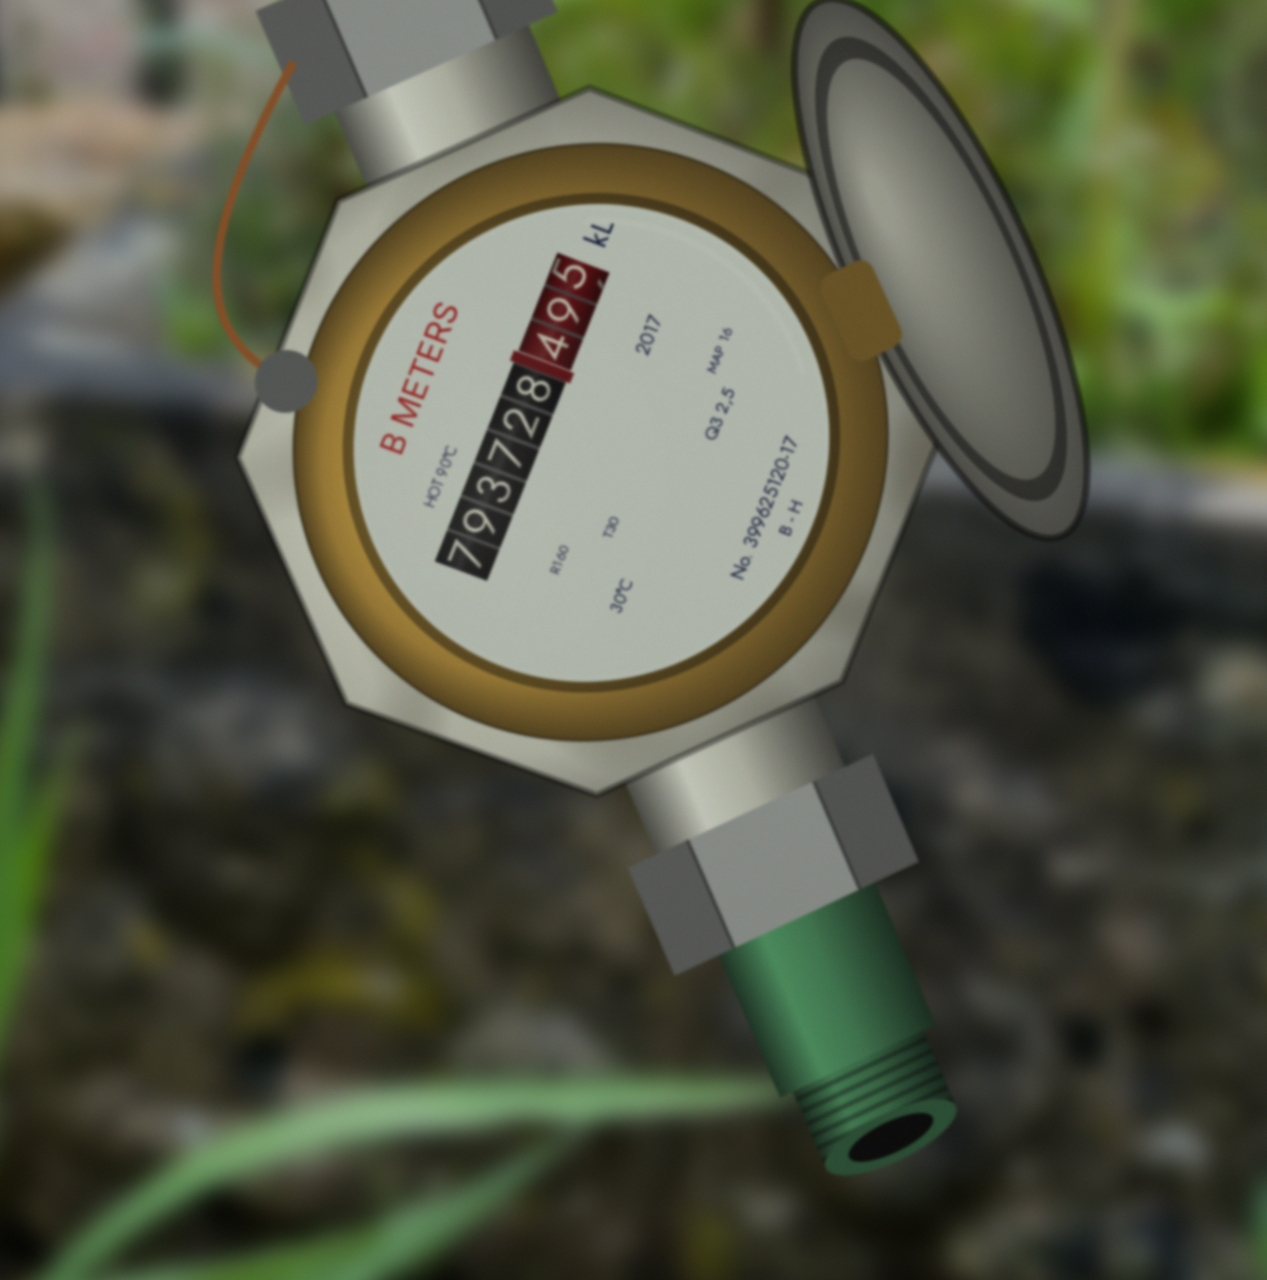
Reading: 793728.495
